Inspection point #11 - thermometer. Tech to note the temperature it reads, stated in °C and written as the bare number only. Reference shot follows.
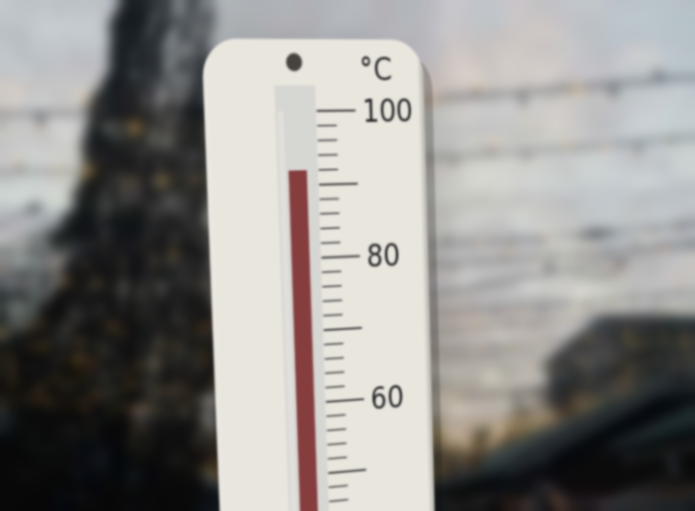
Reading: 92
